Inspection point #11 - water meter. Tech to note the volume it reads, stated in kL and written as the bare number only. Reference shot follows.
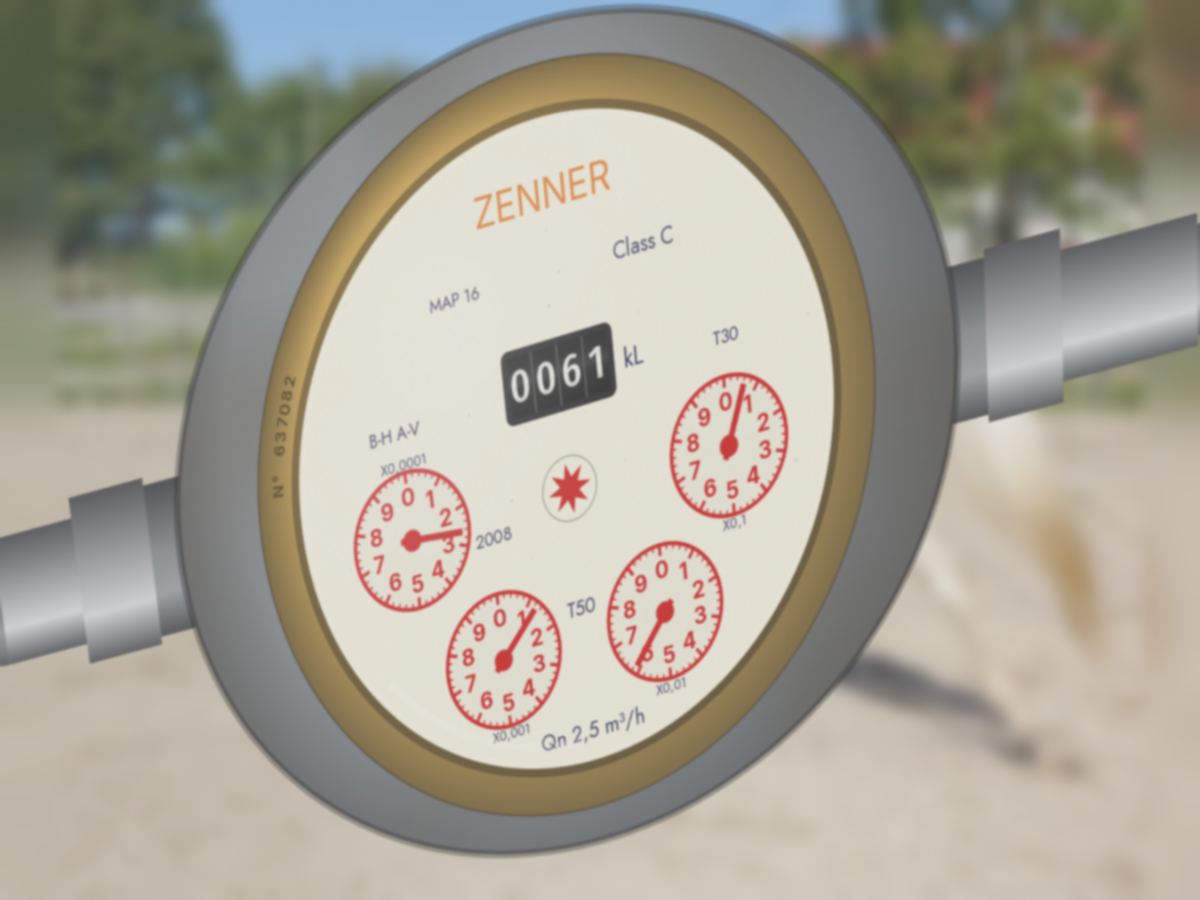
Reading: 61.0612
